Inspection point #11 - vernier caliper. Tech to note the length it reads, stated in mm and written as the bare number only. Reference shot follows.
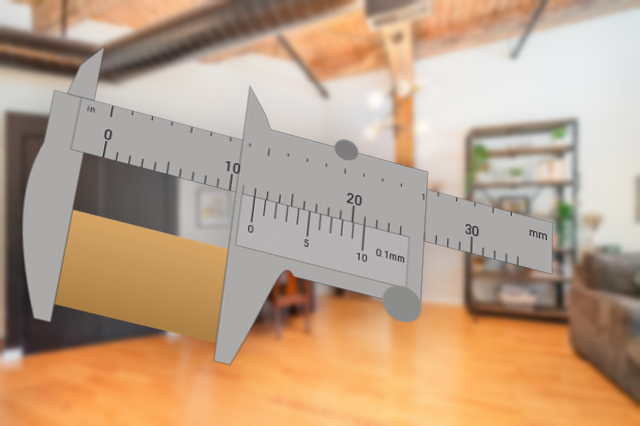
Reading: 12.0
